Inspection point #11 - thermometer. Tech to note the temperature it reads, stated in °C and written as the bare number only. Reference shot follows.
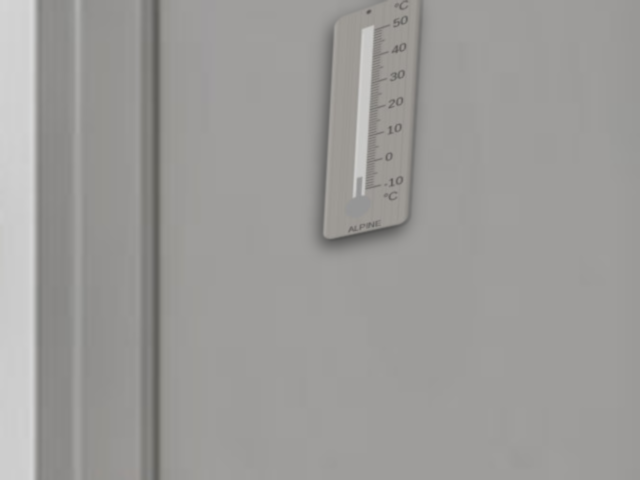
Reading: -5
